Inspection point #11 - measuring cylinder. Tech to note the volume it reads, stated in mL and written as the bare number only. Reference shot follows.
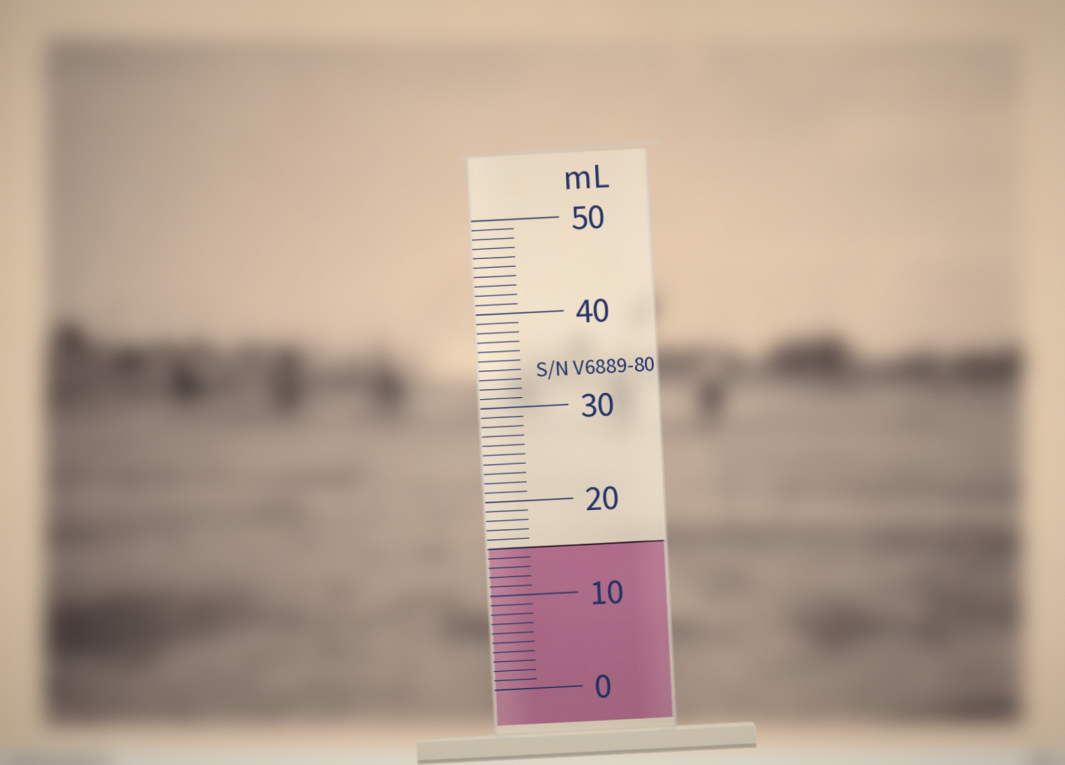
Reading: 15
